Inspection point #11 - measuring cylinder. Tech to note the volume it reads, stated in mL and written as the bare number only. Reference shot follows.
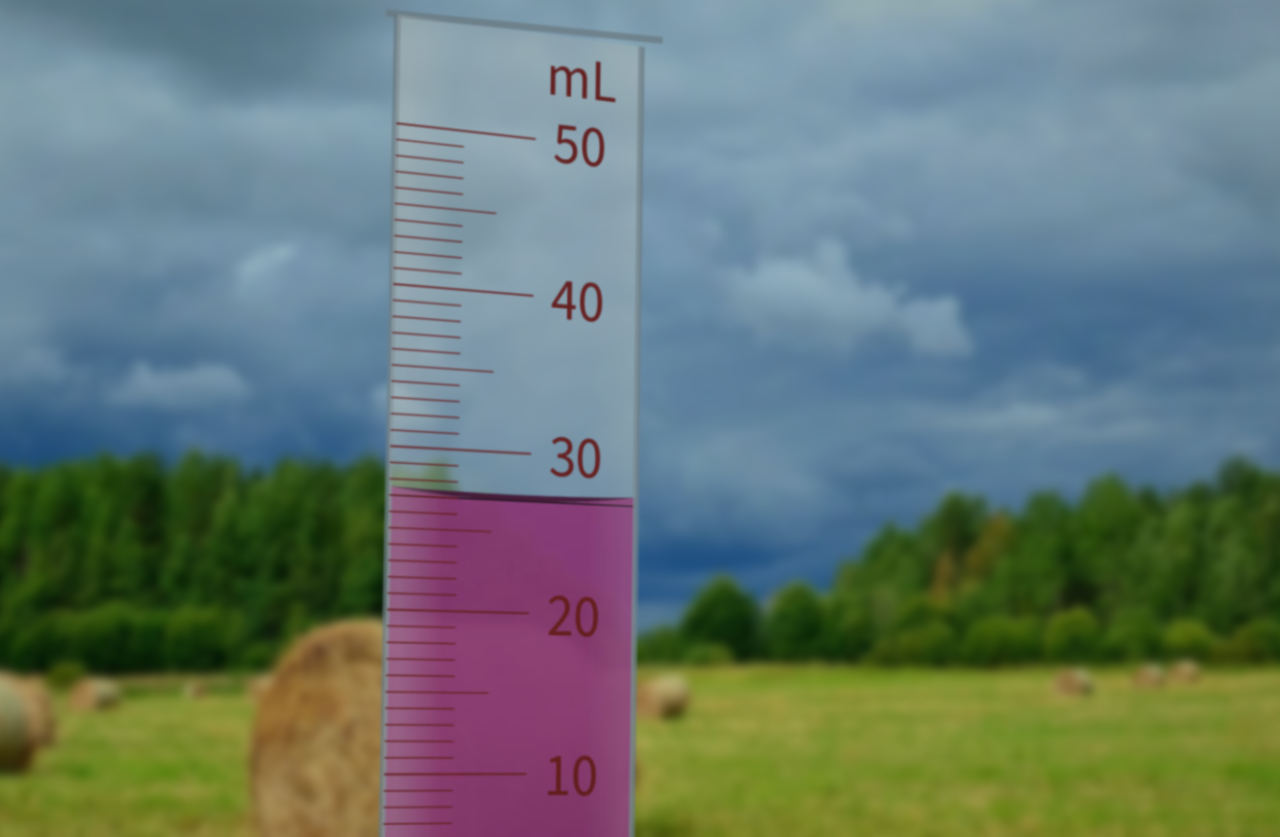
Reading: 27
